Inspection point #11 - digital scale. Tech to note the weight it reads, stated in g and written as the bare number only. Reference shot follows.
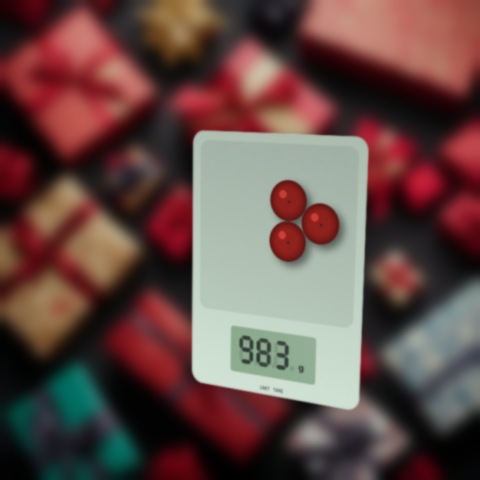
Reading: 983
